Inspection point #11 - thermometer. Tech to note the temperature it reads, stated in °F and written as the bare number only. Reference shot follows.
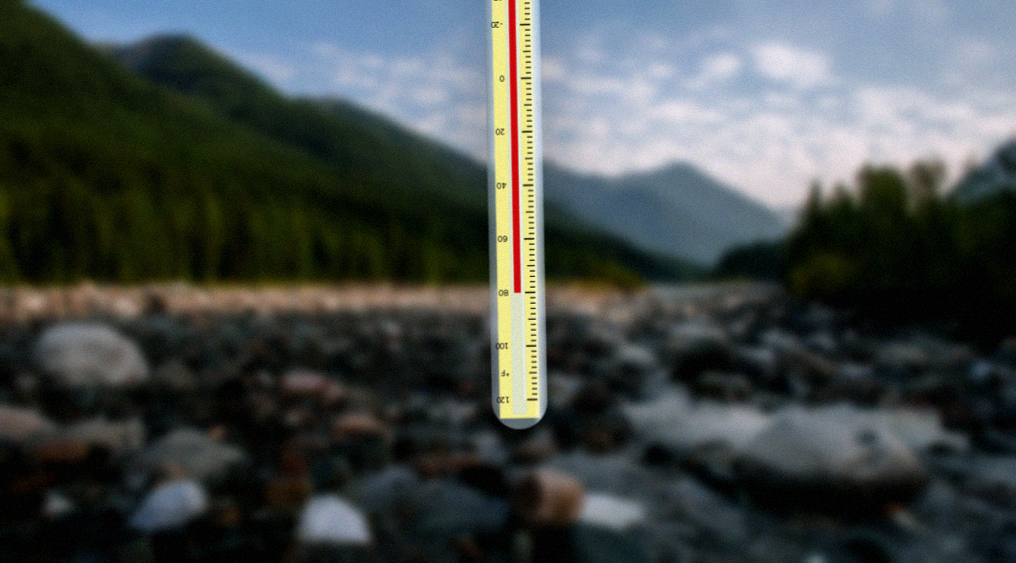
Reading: 80
